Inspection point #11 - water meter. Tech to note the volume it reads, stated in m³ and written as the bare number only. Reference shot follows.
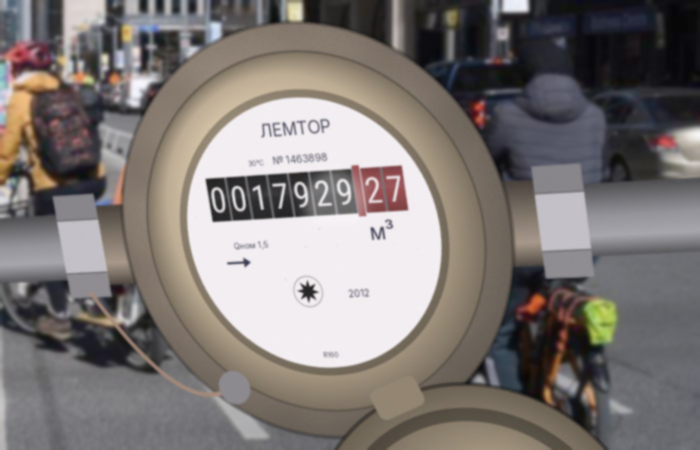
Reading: 17929.27
